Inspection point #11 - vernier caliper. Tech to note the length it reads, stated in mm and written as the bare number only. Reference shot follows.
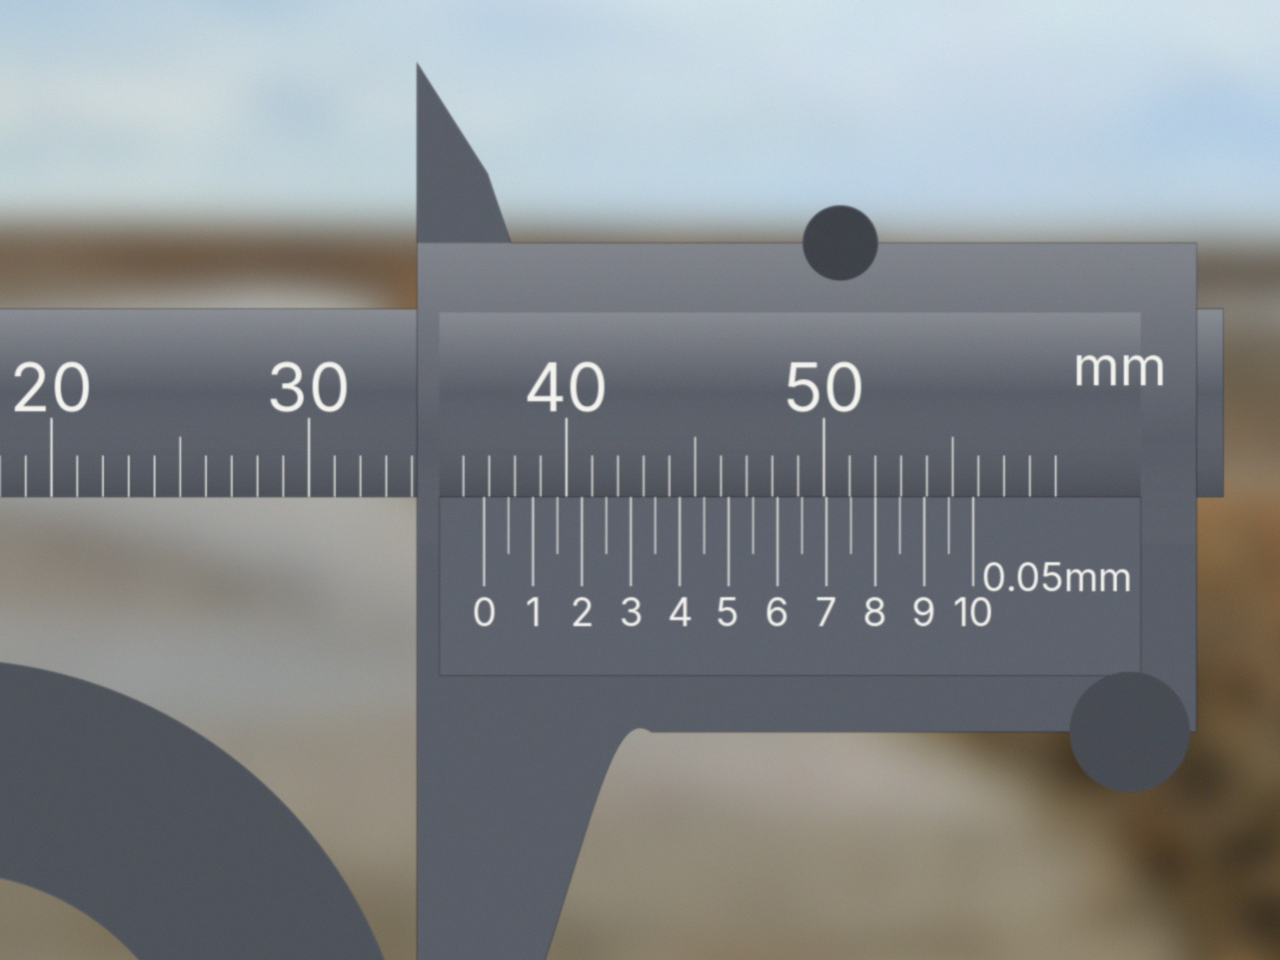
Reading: 36.8
